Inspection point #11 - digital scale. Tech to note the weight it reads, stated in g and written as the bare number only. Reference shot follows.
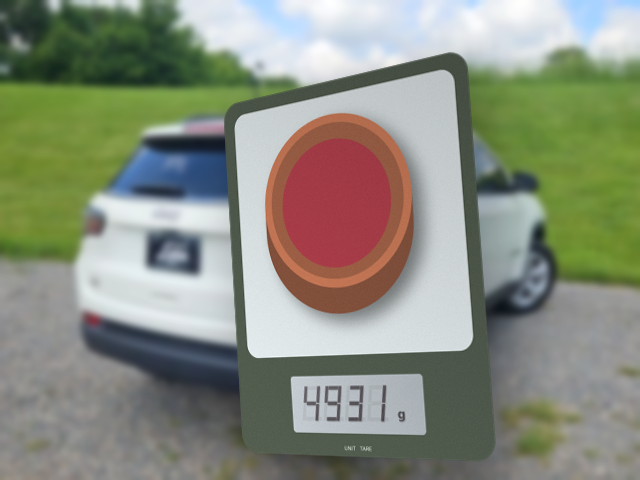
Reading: 4931
